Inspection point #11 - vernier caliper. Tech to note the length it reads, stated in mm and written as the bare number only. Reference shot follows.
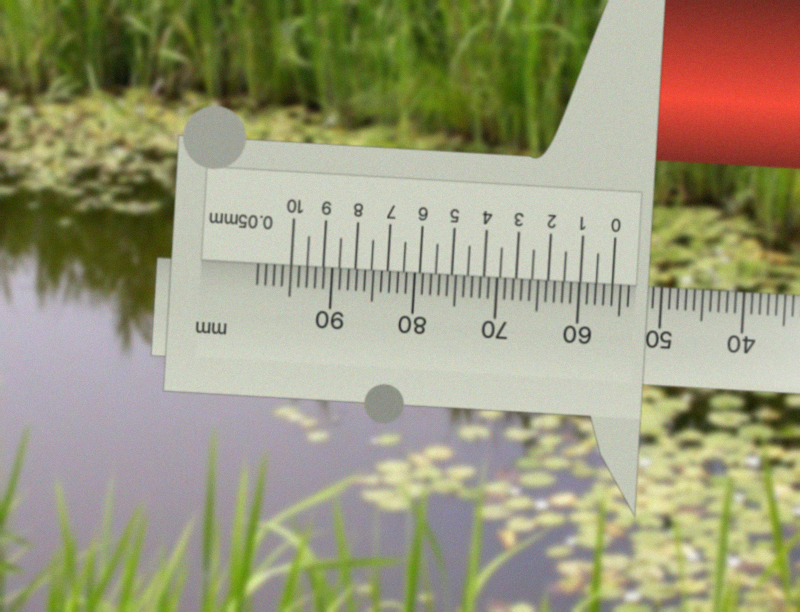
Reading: 56.0
